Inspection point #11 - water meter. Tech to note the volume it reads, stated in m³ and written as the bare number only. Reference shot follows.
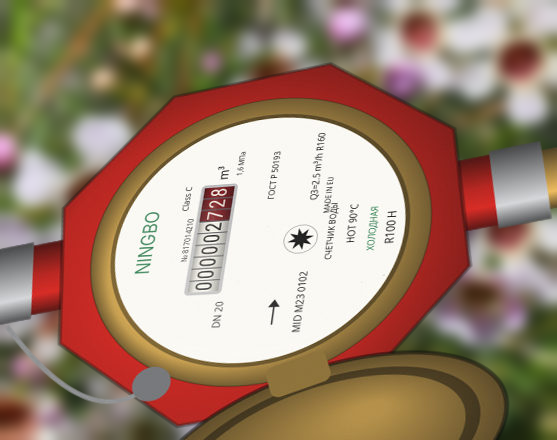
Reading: 2.728
